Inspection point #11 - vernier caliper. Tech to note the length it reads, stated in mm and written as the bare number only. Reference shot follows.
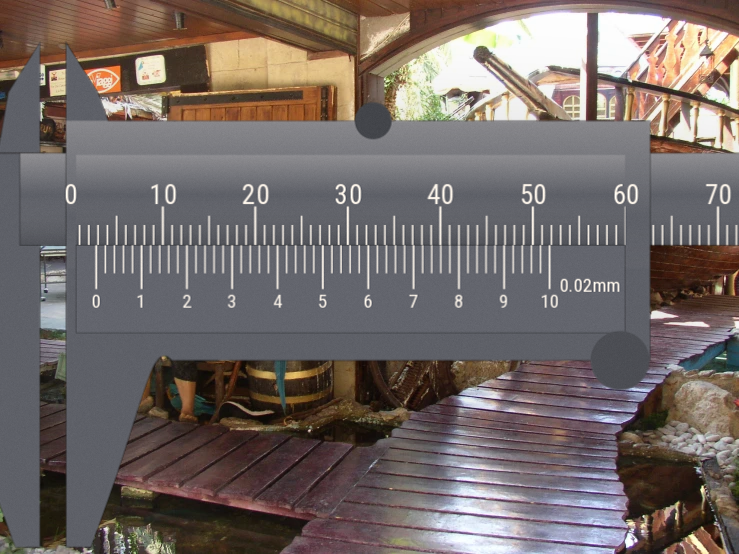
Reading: 2.8
